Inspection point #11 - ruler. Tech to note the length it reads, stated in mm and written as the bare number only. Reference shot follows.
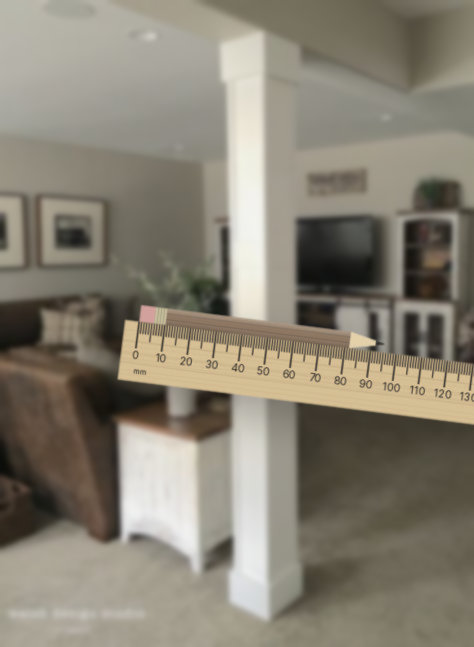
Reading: 95
